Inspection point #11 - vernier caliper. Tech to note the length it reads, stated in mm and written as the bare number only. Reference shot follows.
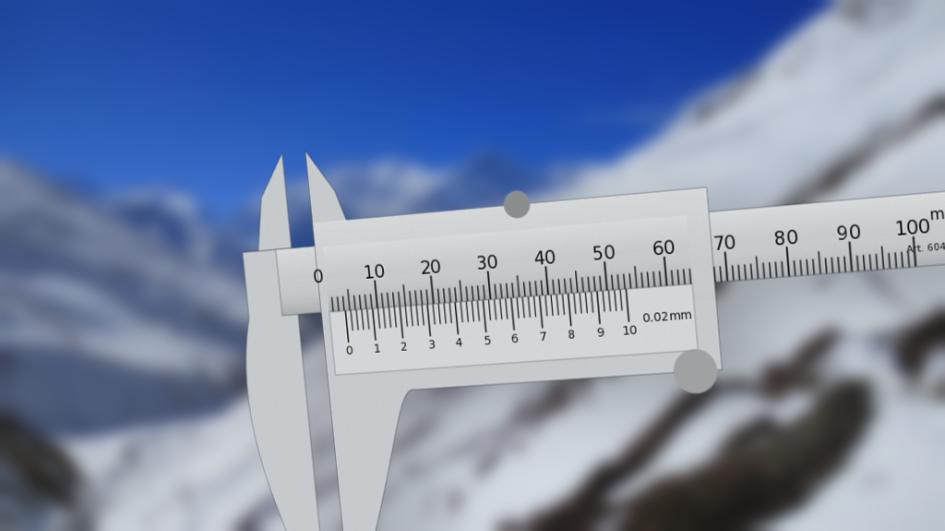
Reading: 4.2
